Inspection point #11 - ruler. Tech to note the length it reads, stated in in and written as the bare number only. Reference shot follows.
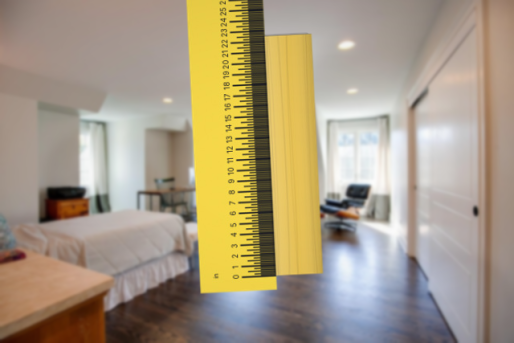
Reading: 22.5
